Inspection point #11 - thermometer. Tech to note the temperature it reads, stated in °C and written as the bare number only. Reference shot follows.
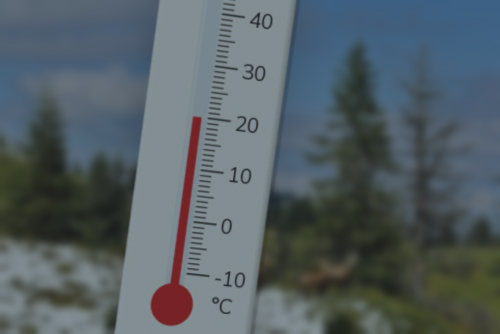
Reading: 20
